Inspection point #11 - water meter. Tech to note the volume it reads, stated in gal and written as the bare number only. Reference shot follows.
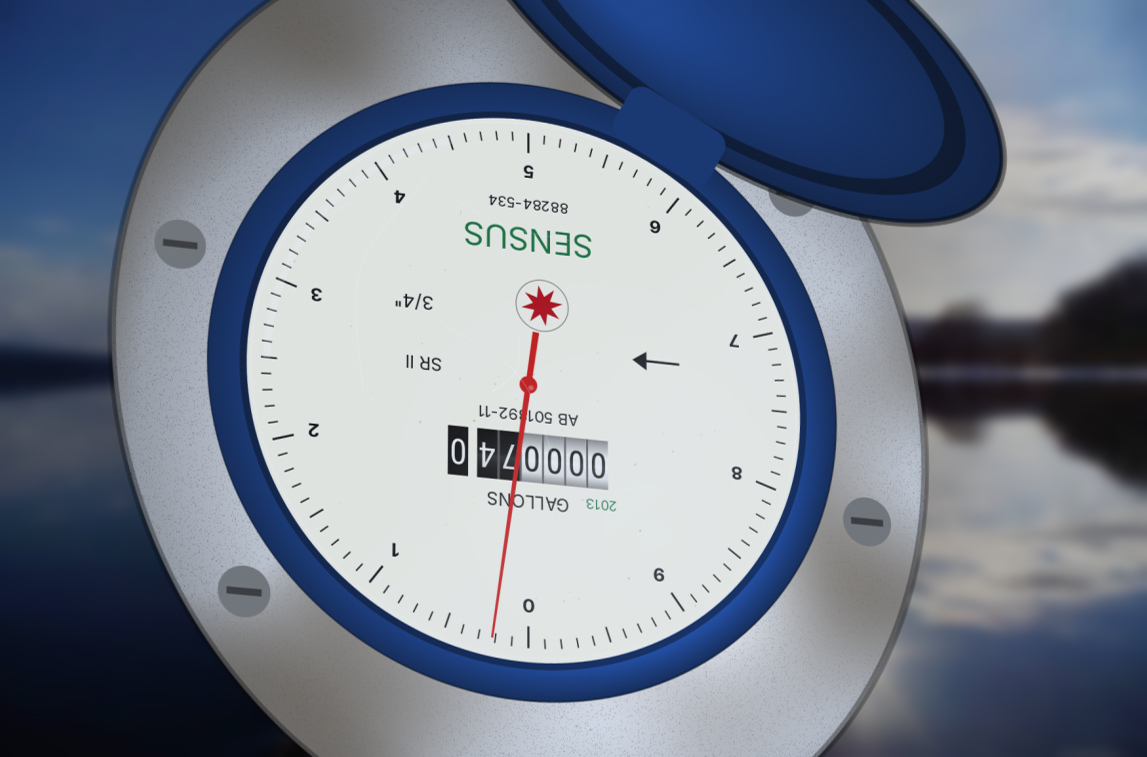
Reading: 740.2
